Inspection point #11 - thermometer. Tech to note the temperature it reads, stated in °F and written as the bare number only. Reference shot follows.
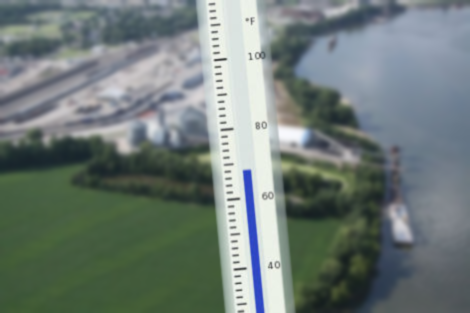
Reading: 68
